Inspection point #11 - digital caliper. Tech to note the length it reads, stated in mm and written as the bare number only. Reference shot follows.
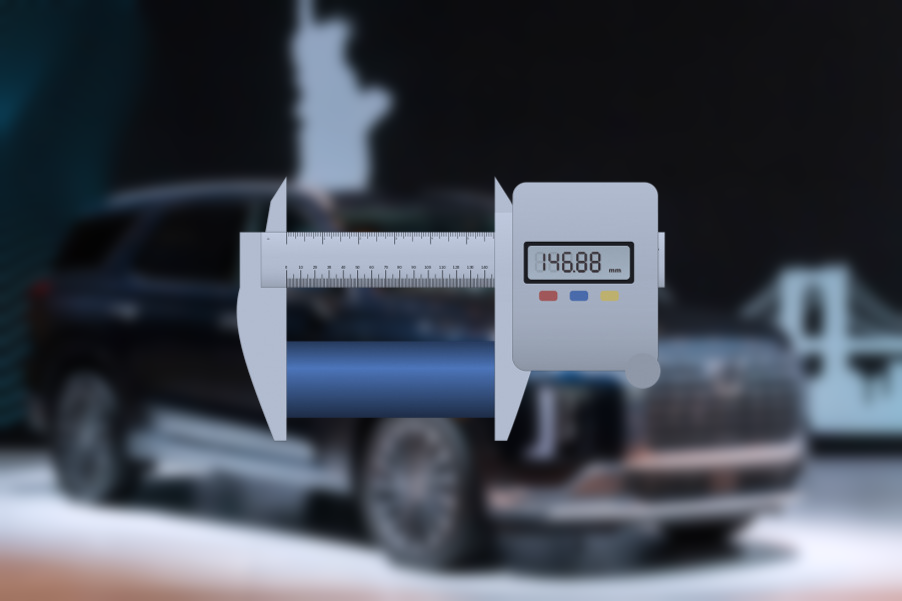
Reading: 146.88
